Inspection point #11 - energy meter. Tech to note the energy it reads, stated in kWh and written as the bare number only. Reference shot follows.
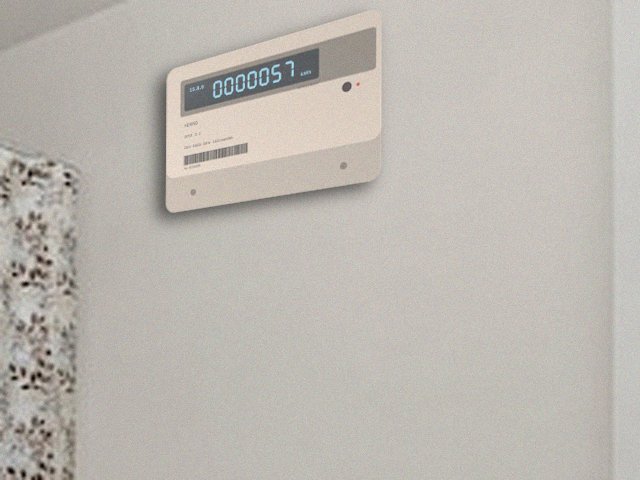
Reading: 57
